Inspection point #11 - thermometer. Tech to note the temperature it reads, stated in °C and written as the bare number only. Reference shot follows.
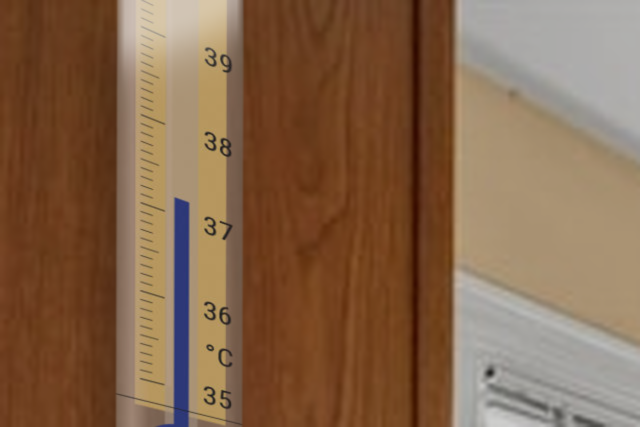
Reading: 37.2
